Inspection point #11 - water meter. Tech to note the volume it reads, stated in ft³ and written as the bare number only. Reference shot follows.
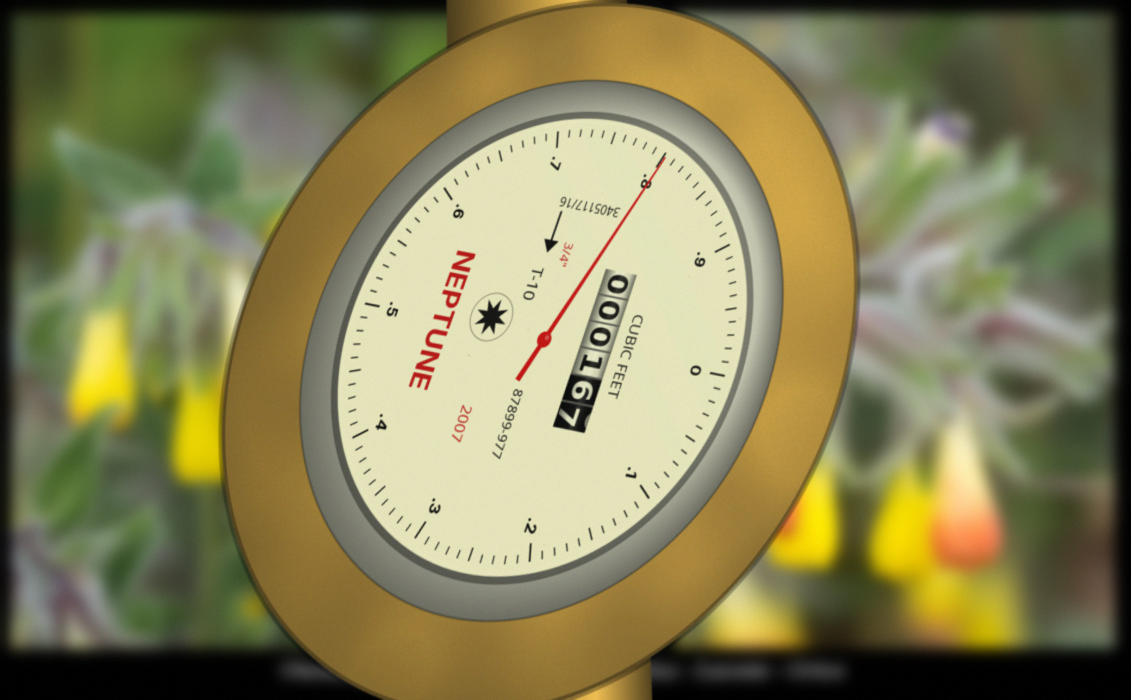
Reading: 166.80
